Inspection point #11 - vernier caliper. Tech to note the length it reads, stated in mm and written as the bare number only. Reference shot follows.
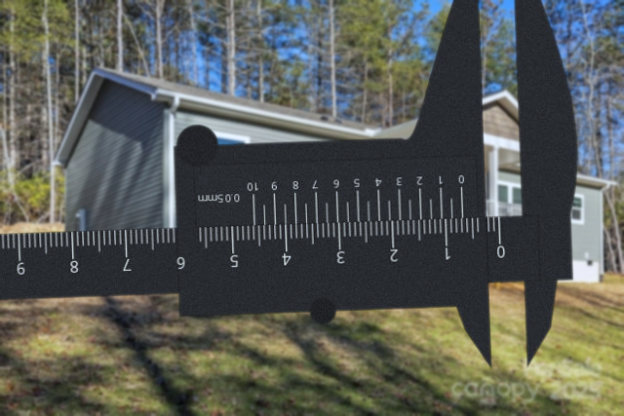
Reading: 6.8
